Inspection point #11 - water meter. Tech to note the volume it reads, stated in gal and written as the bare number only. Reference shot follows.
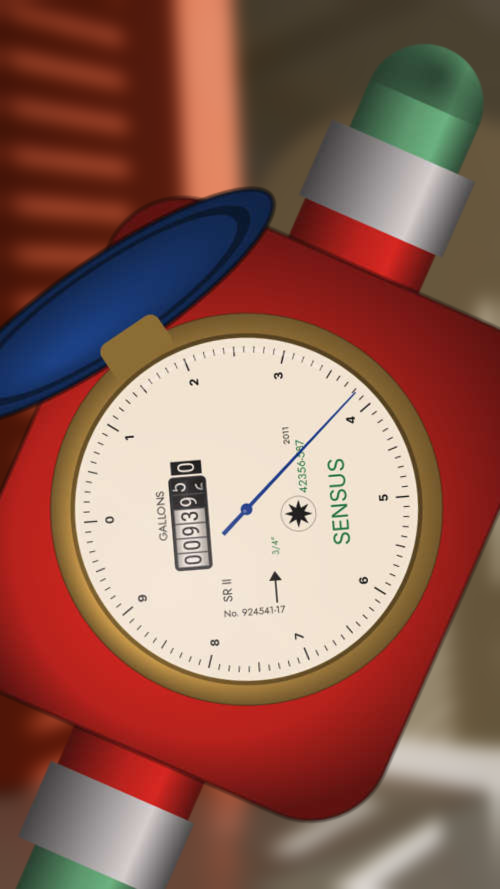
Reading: 93953.8
